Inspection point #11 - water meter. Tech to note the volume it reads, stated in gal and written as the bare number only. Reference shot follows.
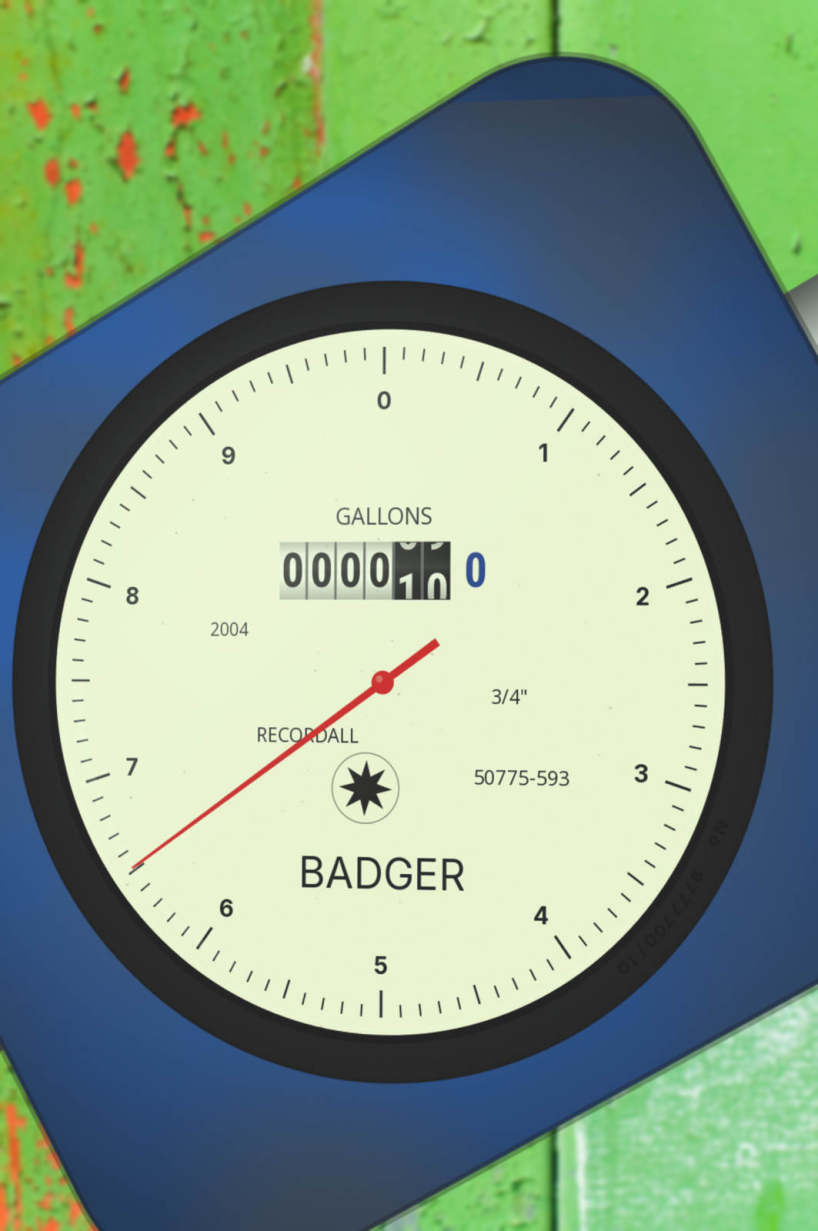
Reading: 96.5
